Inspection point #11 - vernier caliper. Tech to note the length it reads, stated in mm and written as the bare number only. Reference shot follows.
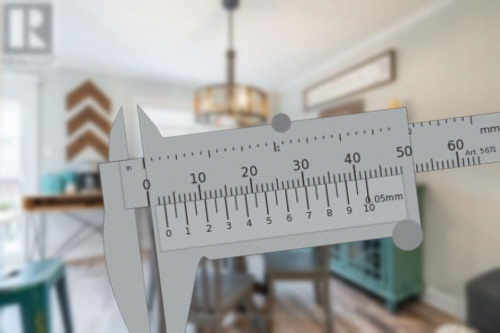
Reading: 3.0
